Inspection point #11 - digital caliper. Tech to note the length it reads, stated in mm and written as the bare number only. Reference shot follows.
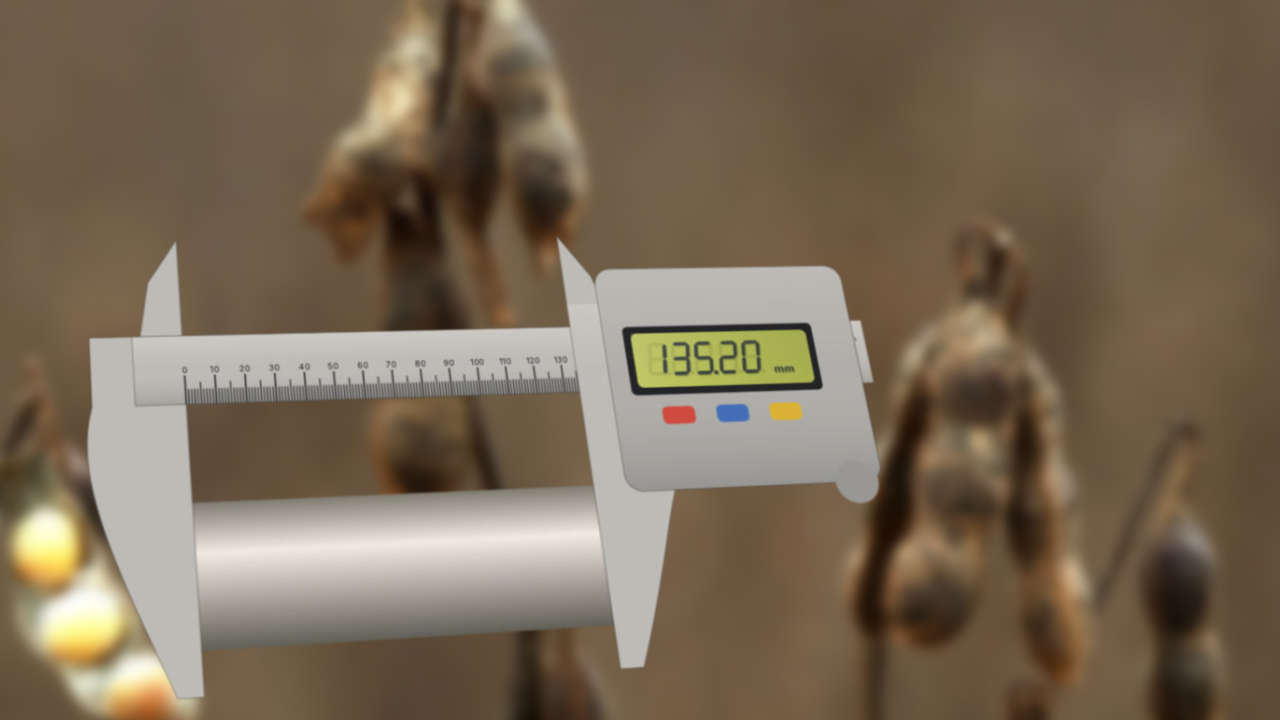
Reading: 135.20
